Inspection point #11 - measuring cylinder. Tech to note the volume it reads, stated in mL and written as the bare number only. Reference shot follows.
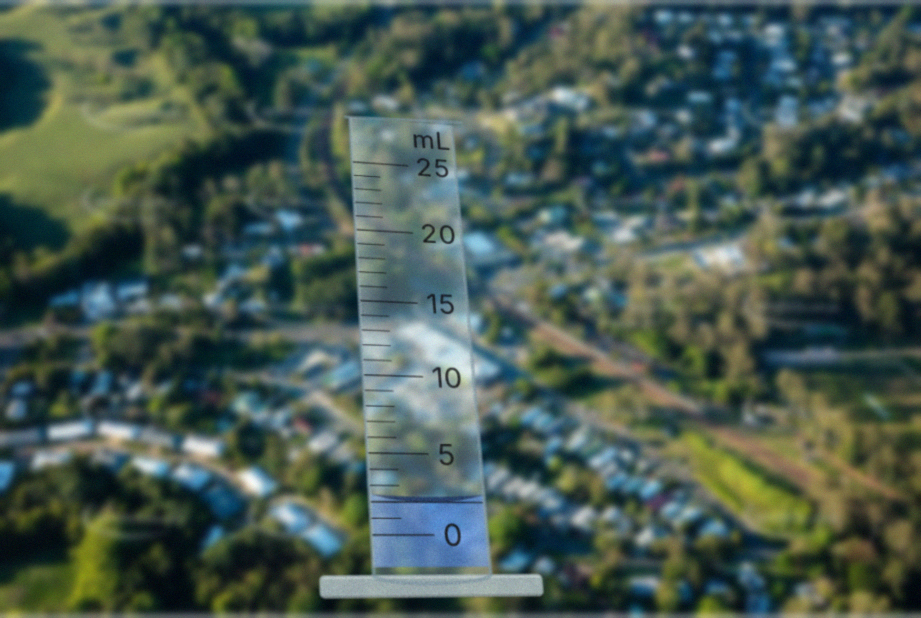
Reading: 2
